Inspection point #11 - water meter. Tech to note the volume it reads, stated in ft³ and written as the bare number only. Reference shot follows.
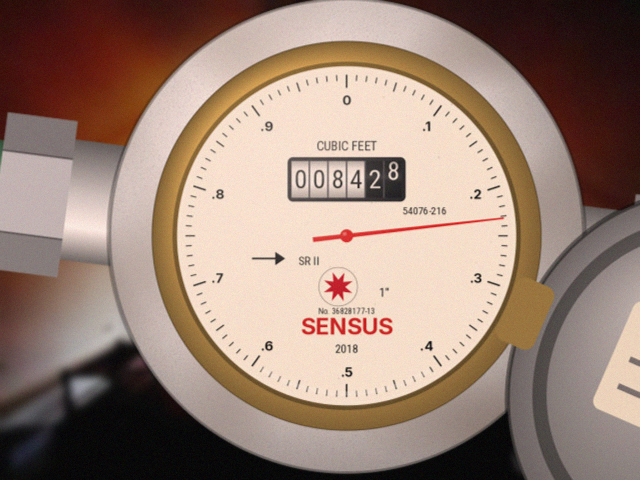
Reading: 8428.23
